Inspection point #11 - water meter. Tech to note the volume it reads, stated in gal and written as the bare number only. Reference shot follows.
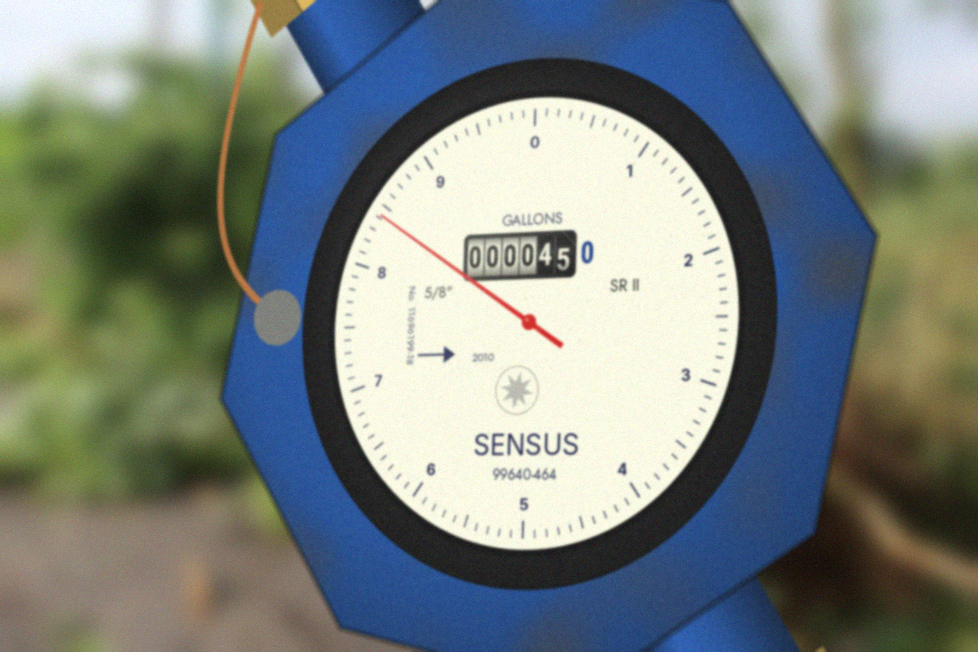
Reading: 448.4
